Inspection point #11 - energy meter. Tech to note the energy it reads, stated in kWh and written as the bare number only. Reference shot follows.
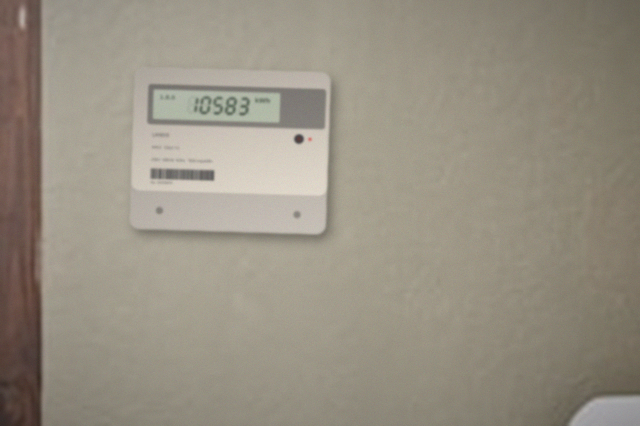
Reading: 10583
